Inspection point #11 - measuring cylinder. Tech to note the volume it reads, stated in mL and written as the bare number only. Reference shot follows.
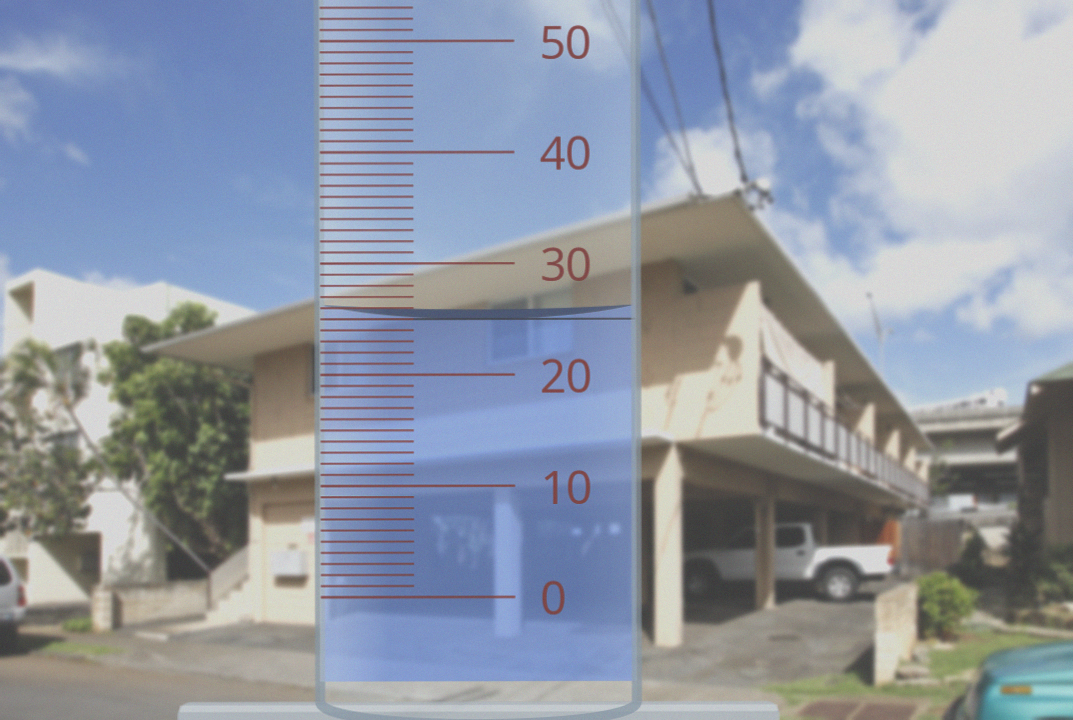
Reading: 25
